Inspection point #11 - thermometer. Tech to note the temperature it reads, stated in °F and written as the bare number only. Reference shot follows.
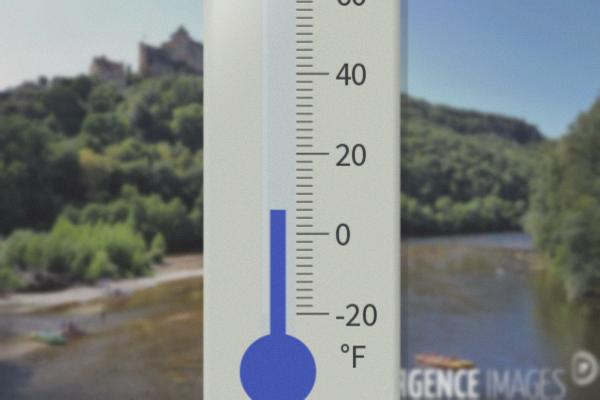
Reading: 6
